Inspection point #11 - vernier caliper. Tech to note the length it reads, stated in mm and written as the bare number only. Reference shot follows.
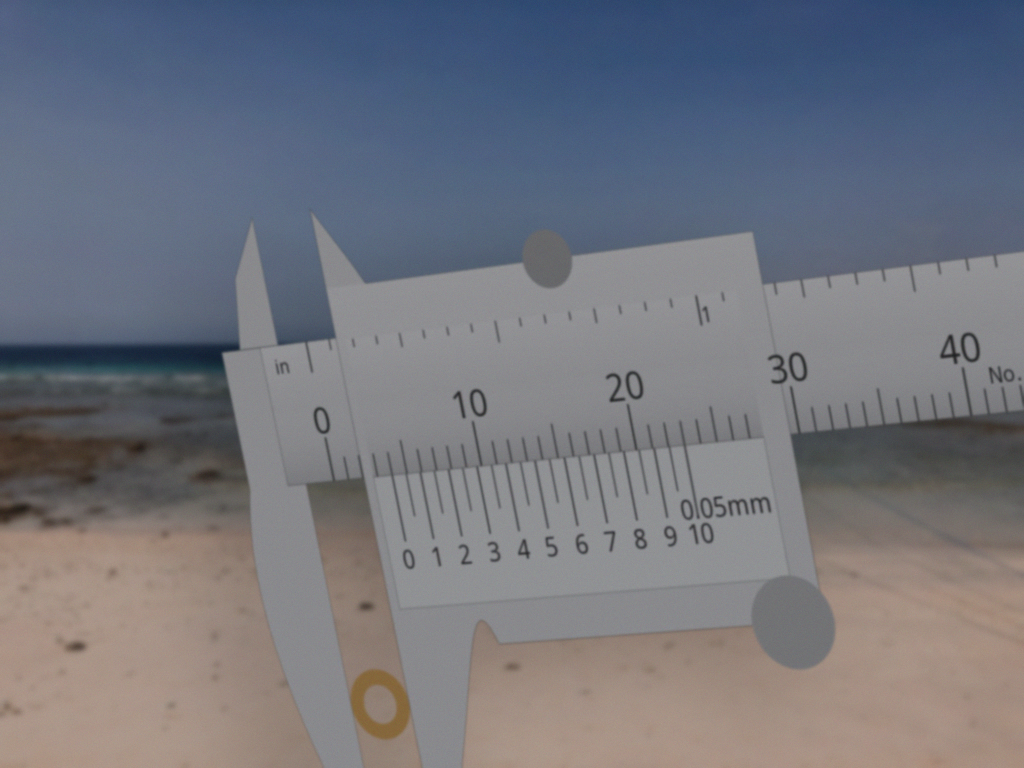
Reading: 4.0
